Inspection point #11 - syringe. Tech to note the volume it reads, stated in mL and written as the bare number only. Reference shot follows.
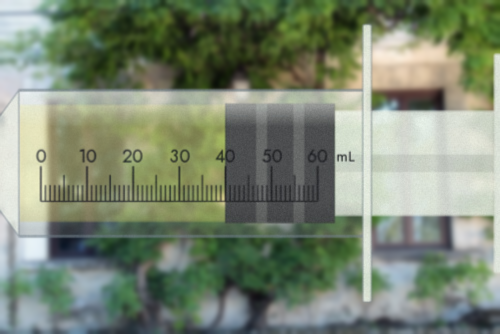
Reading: 40
